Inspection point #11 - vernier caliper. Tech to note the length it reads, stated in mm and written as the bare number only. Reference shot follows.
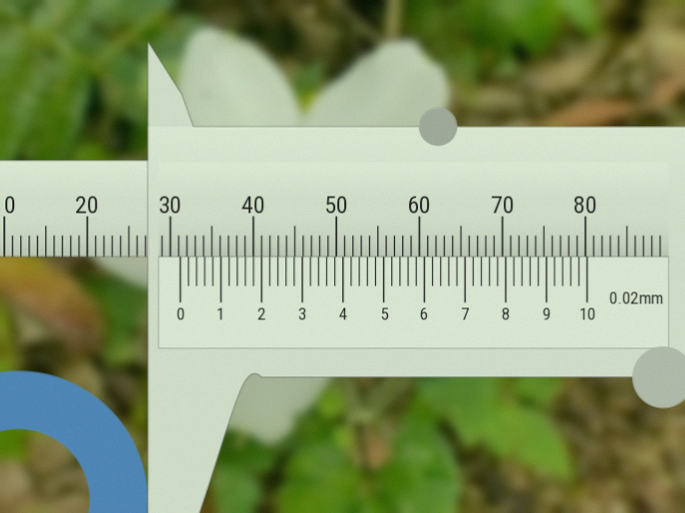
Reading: 31.2
